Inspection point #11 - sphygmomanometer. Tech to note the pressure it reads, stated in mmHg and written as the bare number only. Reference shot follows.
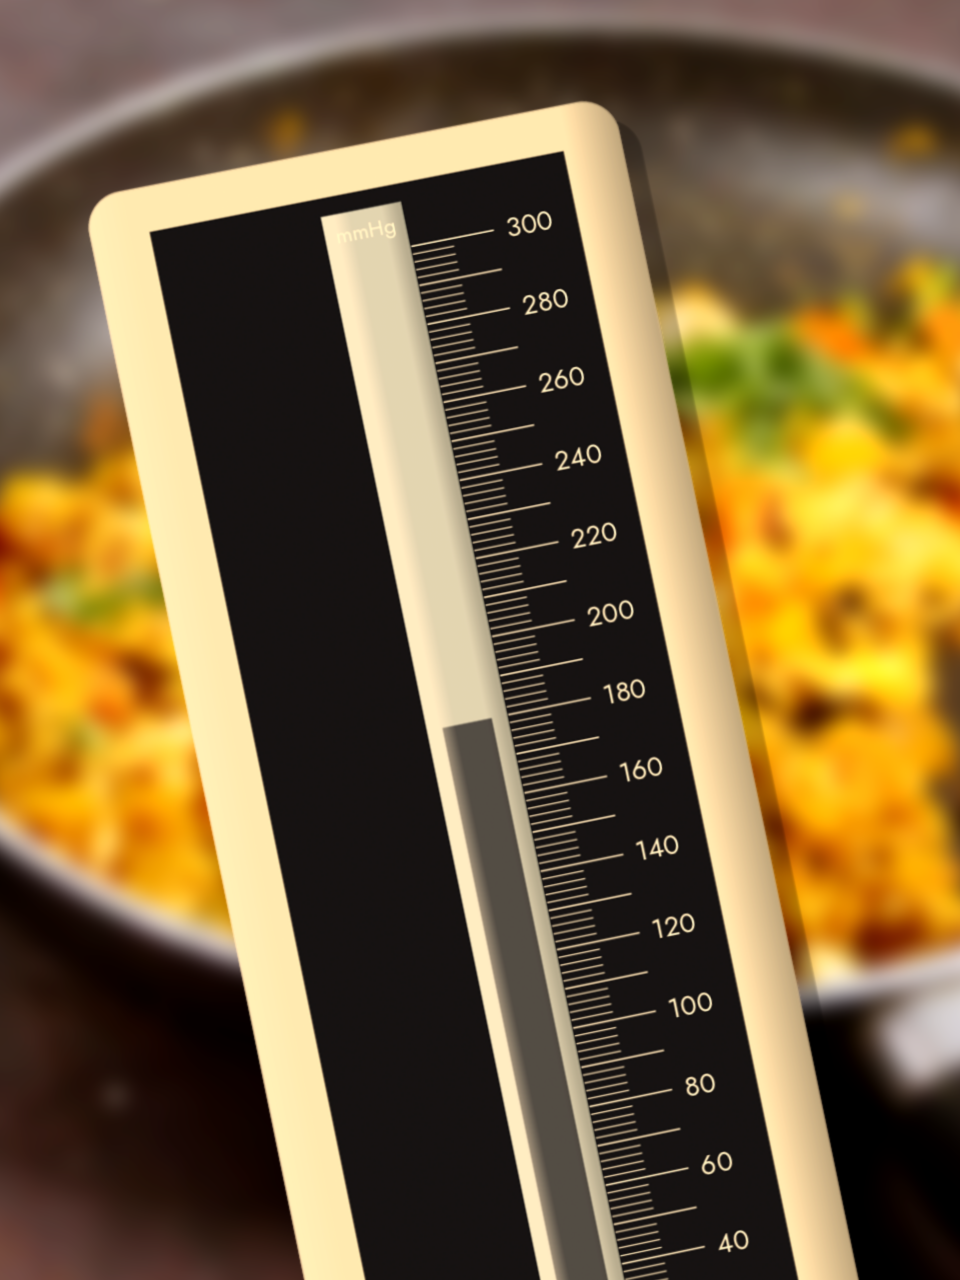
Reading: 180
